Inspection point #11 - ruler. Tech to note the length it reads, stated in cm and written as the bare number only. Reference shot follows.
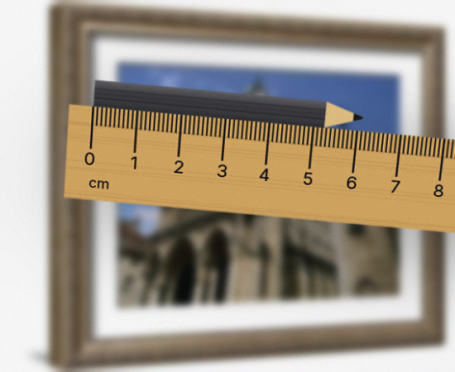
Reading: 6.1
